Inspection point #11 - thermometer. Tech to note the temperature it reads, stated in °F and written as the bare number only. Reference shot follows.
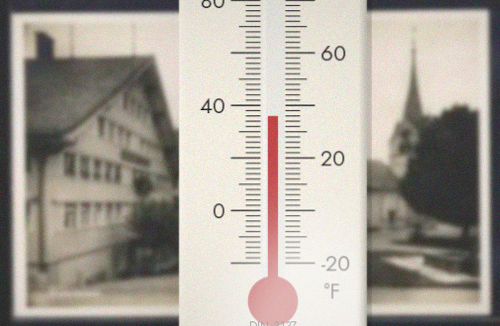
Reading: 36
